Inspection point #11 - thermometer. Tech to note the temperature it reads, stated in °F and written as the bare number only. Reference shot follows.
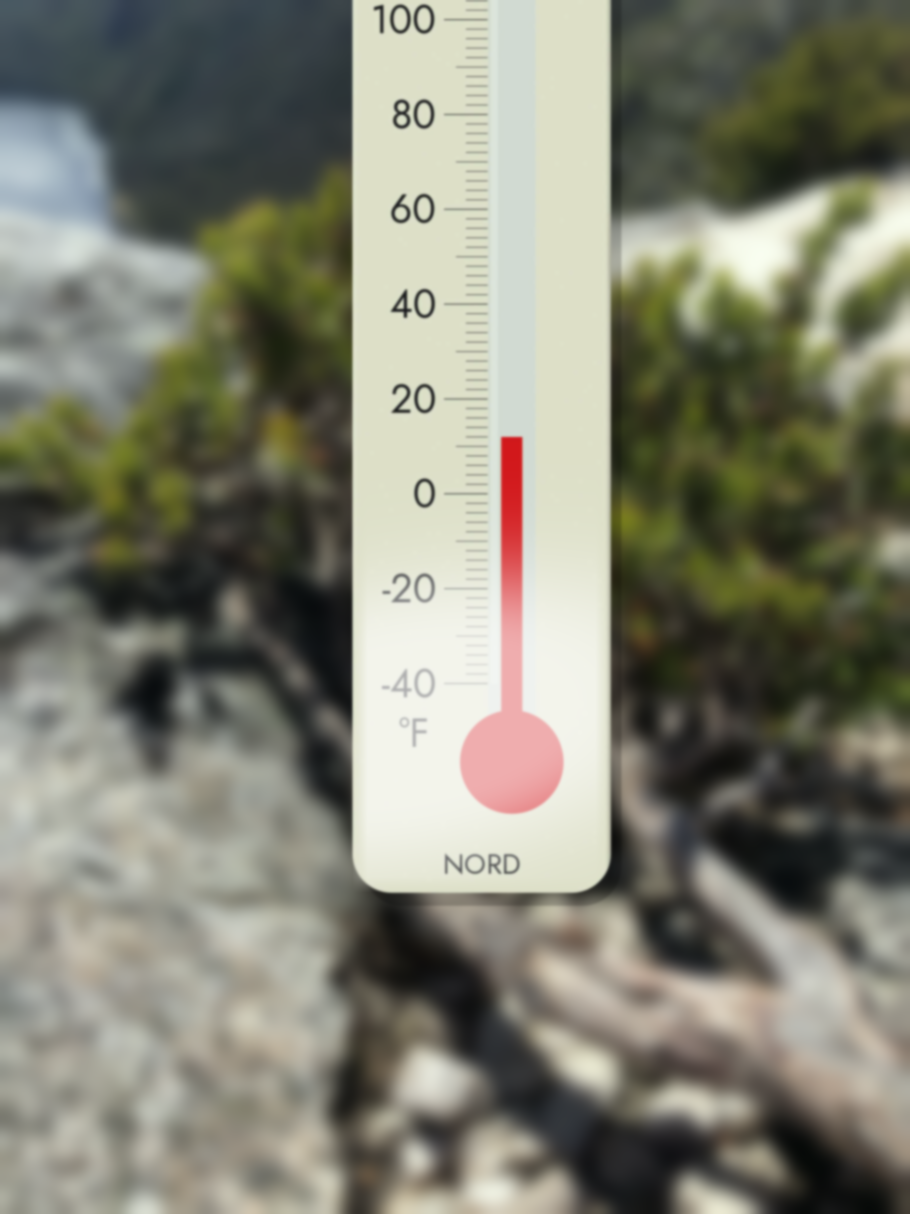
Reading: 12
